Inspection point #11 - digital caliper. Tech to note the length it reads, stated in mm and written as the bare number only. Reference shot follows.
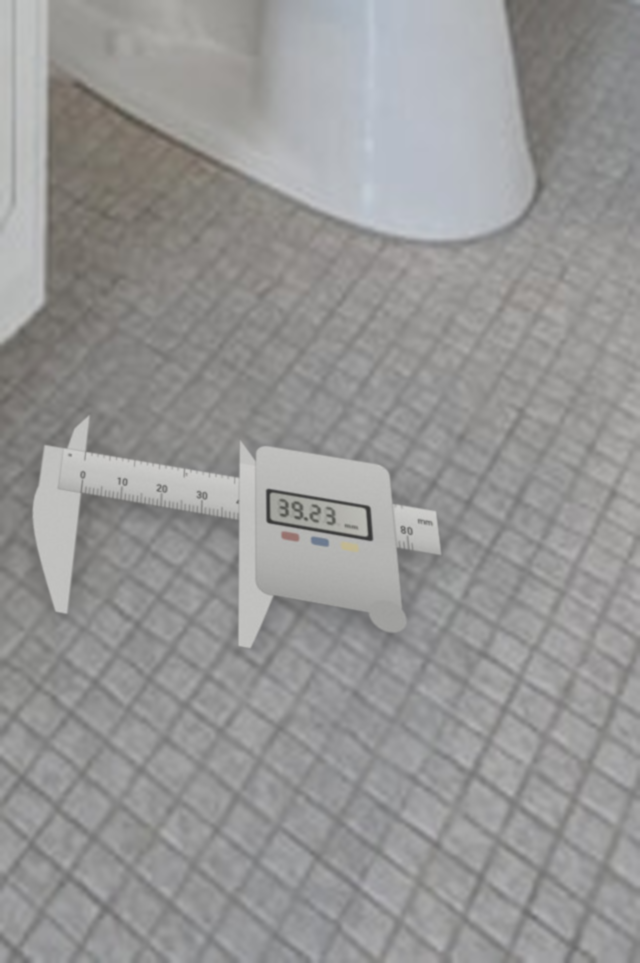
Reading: 39.23
